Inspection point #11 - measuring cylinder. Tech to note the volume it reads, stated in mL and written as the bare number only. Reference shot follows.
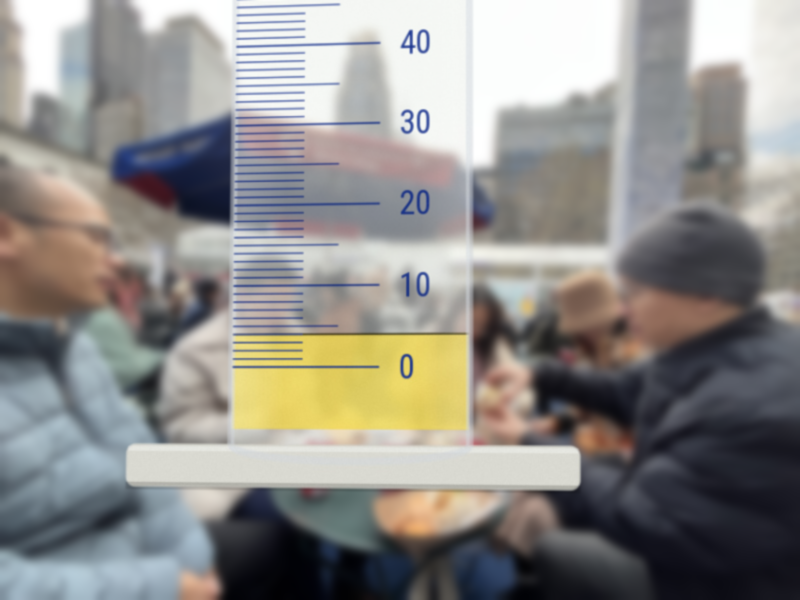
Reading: 4
